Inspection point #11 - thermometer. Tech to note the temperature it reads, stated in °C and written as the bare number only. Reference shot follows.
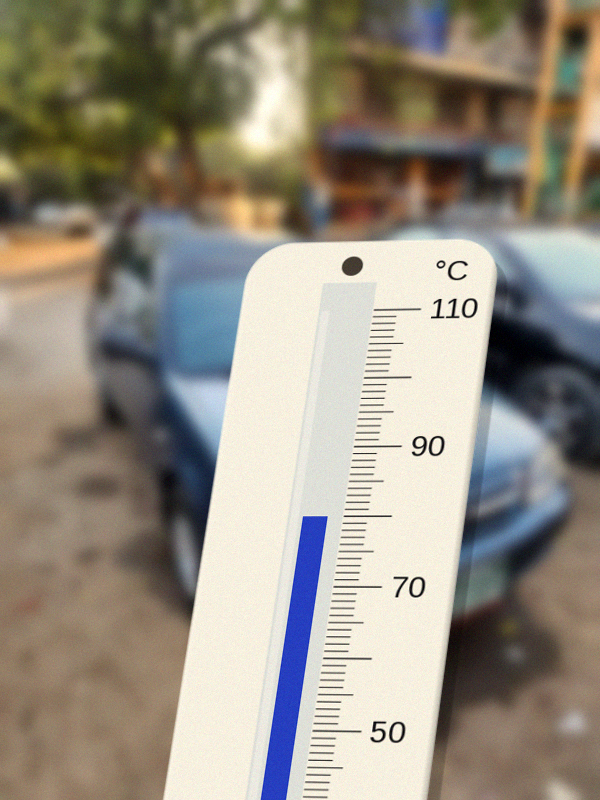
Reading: 80
